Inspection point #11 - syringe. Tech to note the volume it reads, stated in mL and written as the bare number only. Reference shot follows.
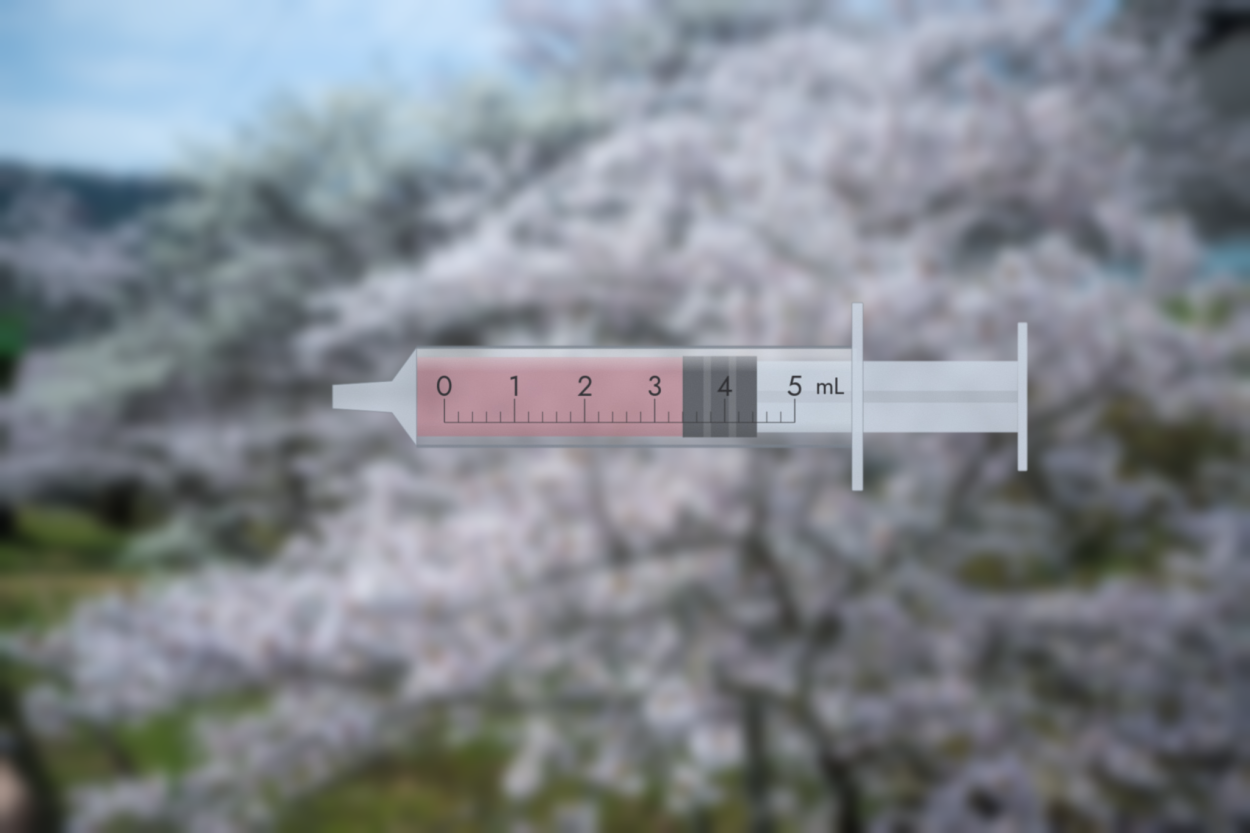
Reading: 3.4
